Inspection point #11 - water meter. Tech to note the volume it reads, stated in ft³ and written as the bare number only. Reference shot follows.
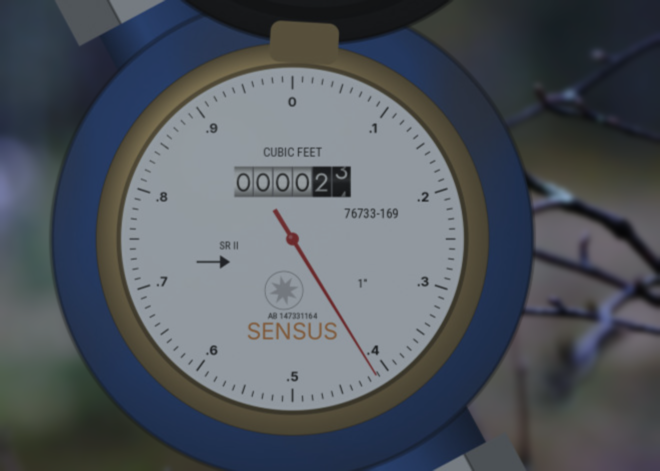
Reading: 23.41
